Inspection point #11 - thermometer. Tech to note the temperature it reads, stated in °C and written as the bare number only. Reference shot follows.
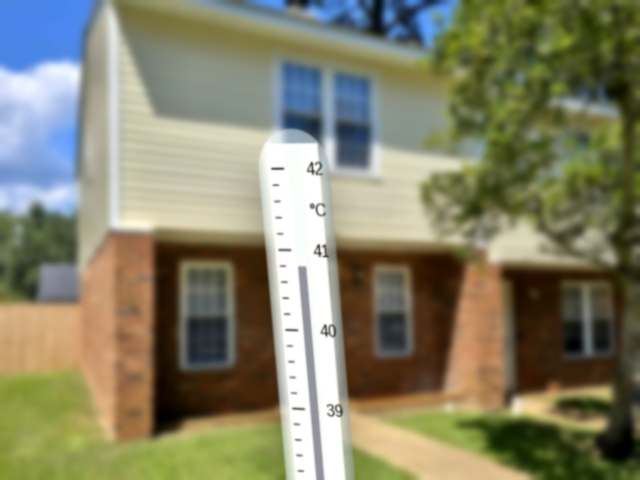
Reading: 40.8
